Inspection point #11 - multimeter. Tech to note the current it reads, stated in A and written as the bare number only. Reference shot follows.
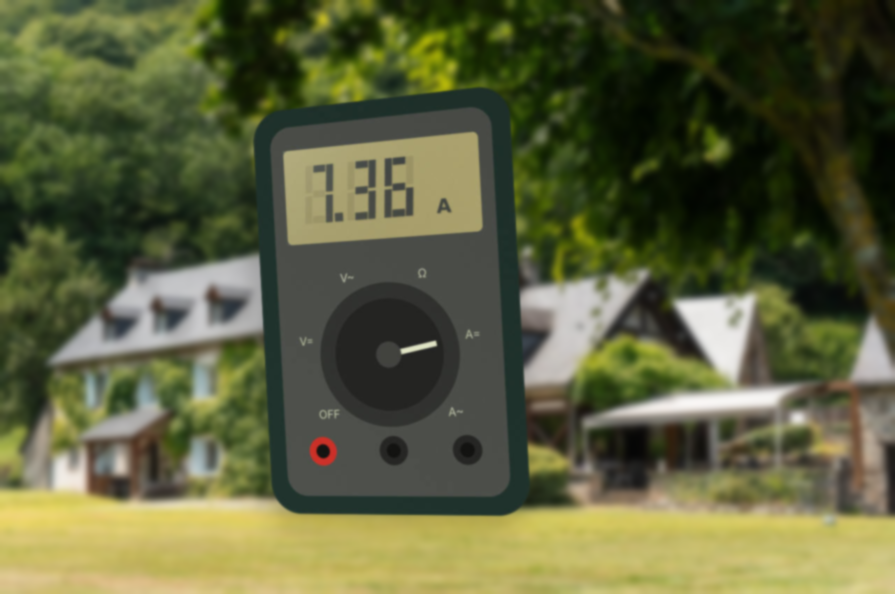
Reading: 7.36
